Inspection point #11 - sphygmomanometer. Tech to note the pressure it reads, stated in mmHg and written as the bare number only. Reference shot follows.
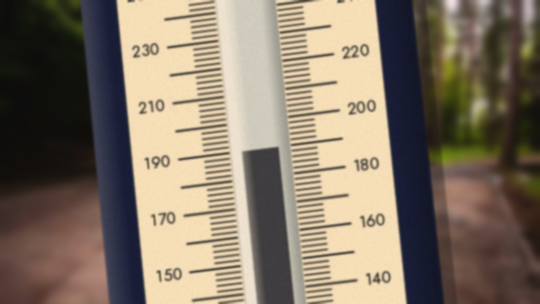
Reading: 190
